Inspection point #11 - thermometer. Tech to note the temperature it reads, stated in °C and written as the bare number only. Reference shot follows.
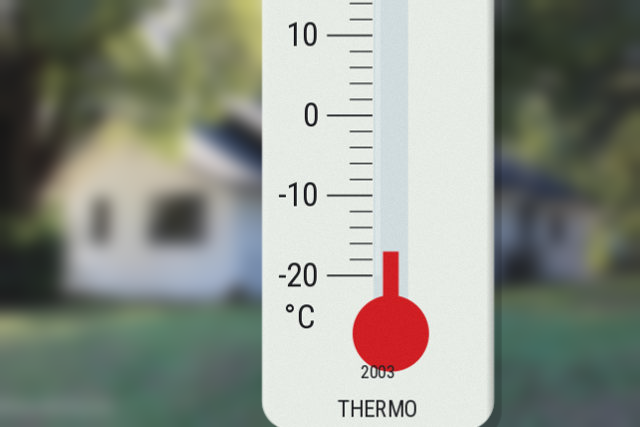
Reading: -17
